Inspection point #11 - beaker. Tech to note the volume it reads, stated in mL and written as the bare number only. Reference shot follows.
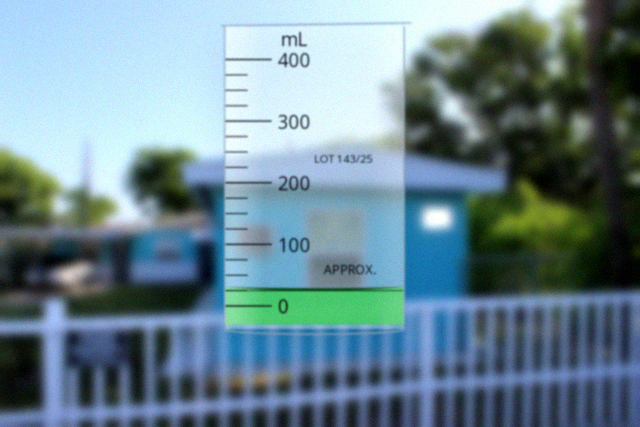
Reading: 25
